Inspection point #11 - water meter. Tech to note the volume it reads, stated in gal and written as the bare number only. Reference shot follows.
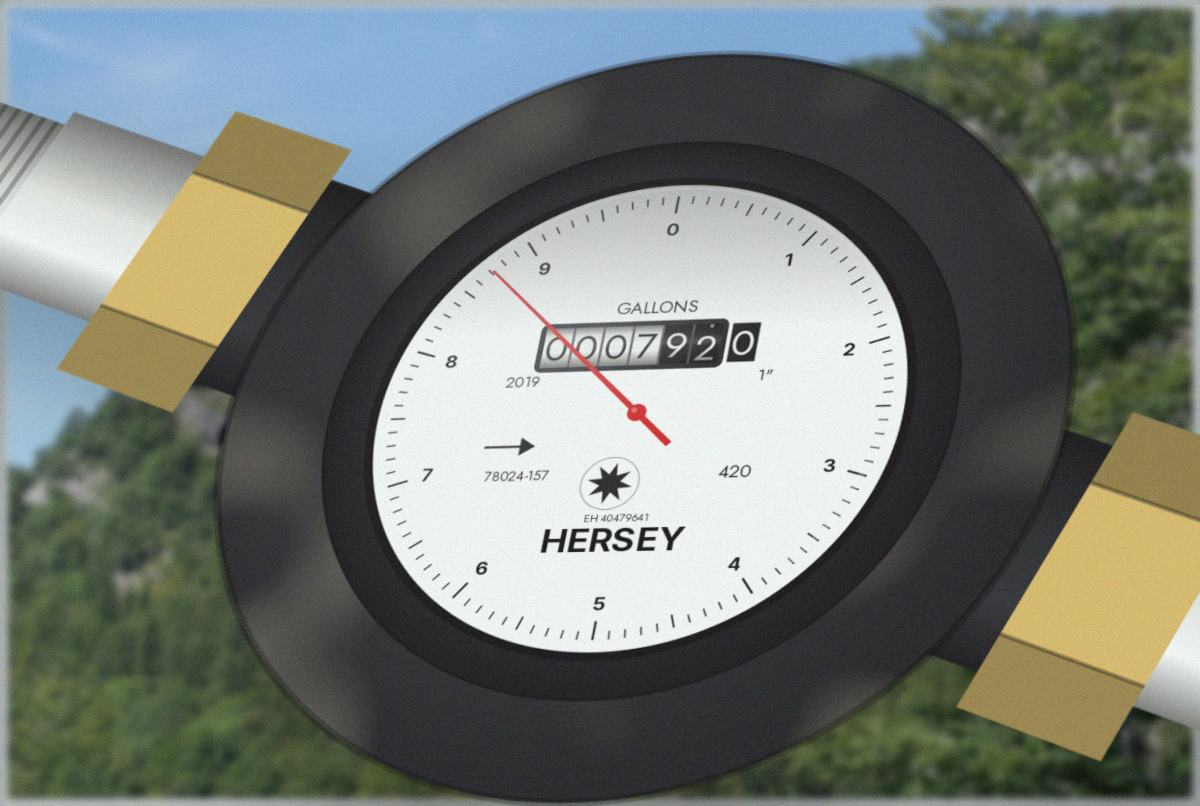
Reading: 7918.7
